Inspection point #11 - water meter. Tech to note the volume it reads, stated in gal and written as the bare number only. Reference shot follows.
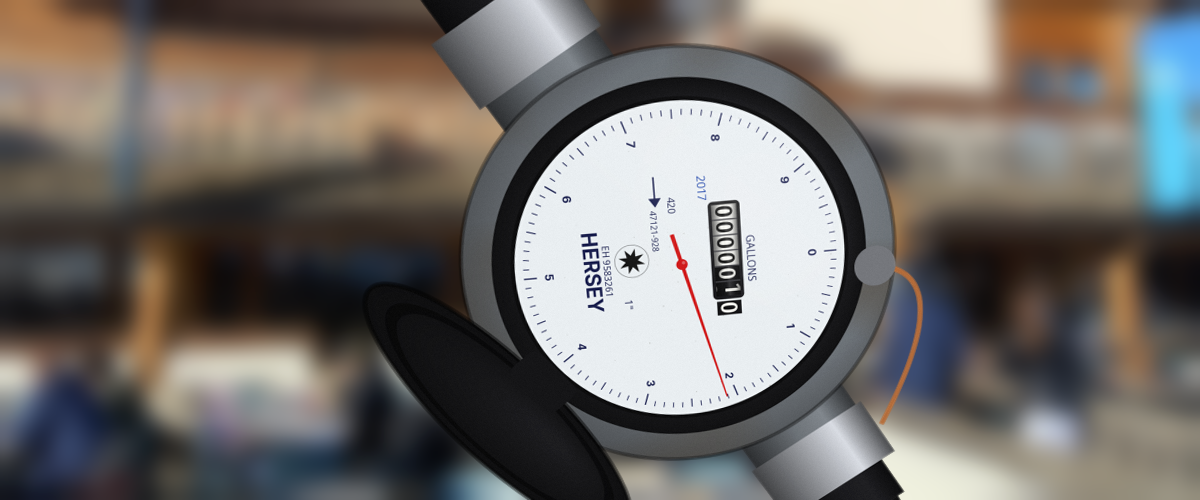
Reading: 12.1
